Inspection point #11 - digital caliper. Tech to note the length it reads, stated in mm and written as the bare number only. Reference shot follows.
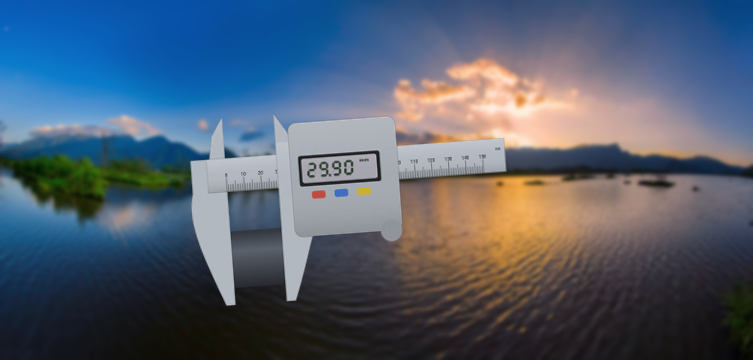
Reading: 29.90
